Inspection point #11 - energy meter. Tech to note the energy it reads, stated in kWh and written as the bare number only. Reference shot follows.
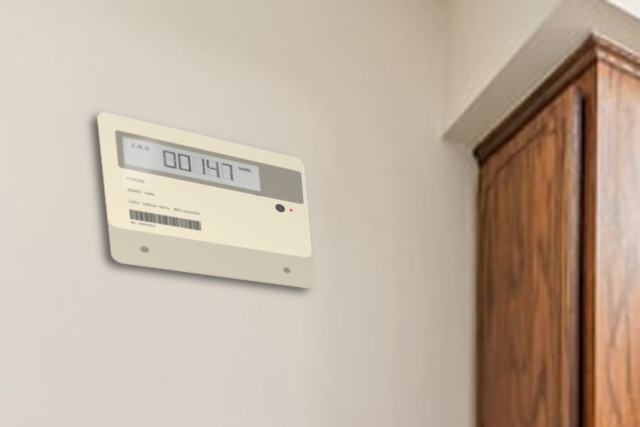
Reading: 147
